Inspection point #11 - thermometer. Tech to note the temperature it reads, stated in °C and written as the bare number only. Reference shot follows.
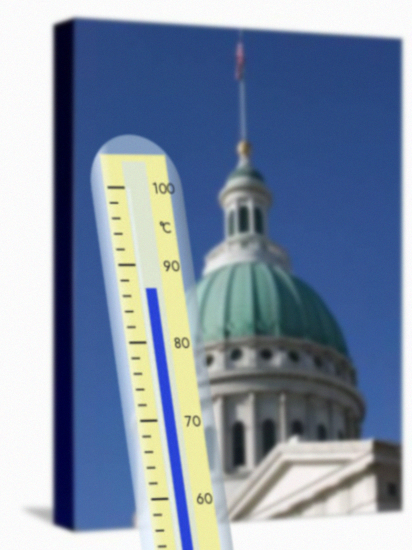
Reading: 87
